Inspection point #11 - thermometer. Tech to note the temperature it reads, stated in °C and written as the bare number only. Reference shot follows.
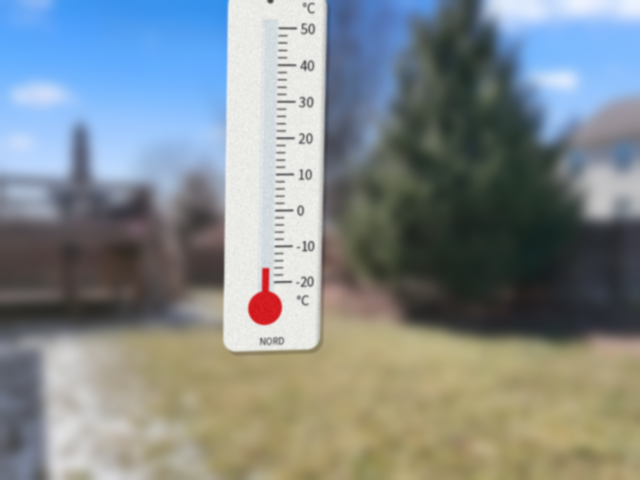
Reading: -16
